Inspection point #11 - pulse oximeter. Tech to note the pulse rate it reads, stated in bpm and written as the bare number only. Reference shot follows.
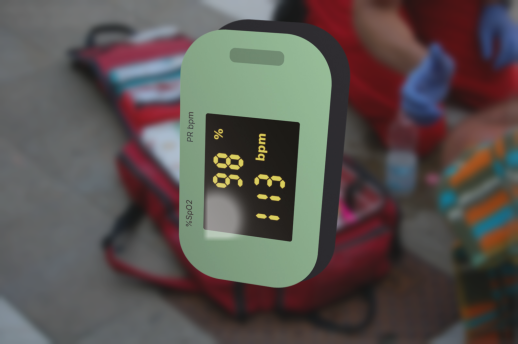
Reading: 113
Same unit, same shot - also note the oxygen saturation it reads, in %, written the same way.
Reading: 98
